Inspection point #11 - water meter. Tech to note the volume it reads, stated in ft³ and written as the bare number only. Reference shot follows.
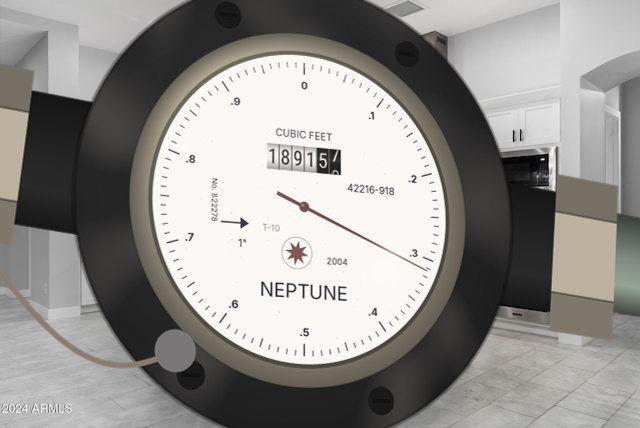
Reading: 189157.31
